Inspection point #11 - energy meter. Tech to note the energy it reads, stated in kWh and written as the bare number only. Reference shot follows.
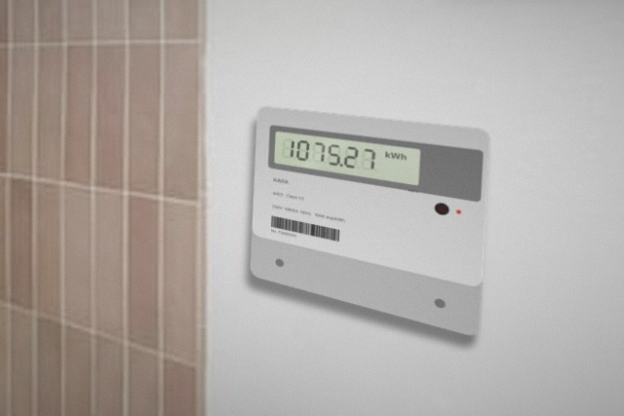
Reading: 1075.27
